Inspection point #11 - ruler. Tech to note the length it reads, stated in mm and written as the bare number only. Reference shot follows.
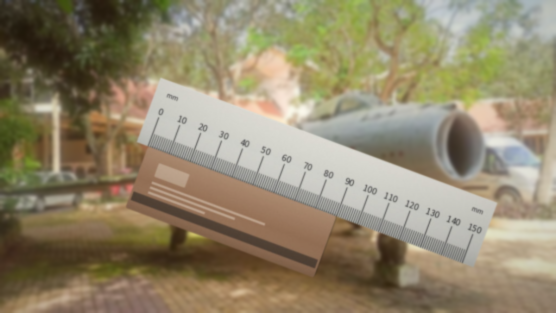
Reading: 90
